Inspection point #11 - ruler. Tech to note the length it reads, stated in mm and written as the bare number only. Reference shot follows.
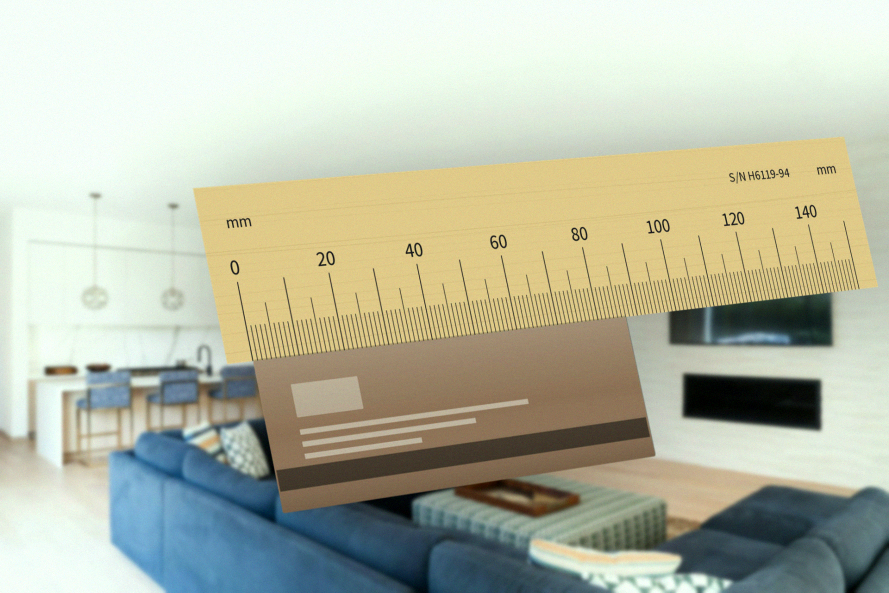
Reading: 87
